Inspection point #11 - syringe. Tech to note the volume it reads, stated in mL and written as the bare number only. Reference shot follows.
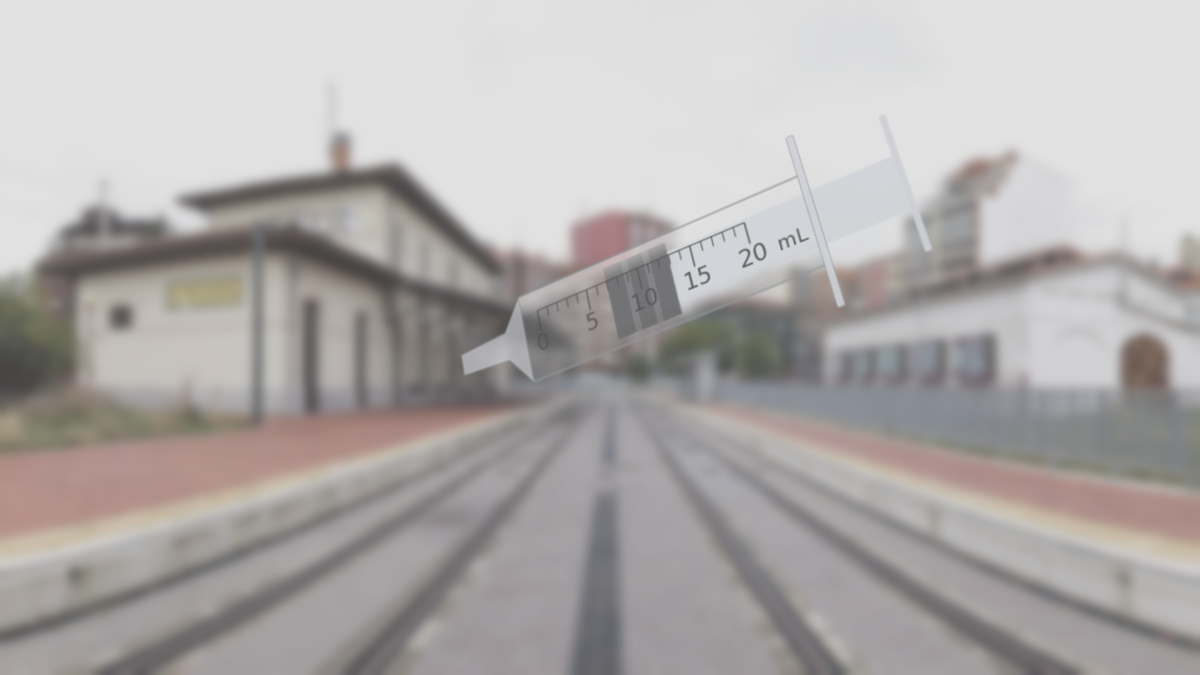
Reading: 7
